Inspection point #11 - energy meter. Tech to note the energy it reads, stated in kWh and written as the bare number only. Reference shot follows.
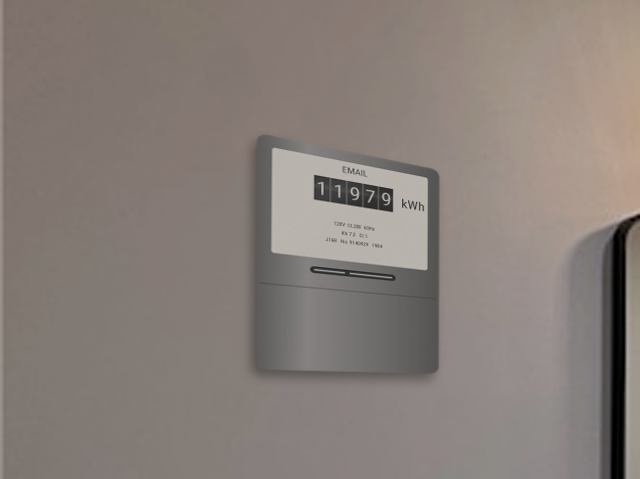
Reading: 11979
